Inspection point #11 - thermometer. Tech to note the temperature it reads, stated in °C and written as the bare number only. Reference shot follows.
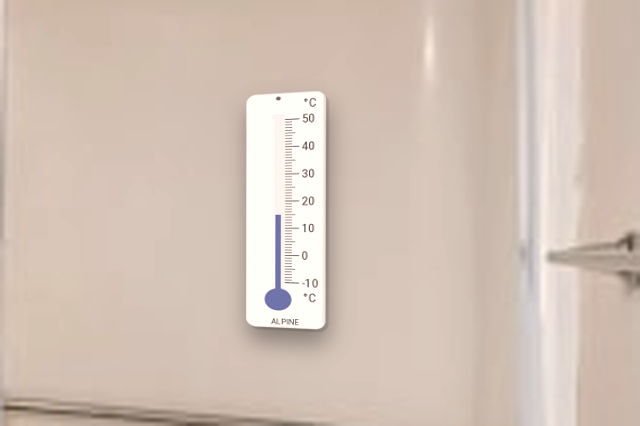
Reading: 15
